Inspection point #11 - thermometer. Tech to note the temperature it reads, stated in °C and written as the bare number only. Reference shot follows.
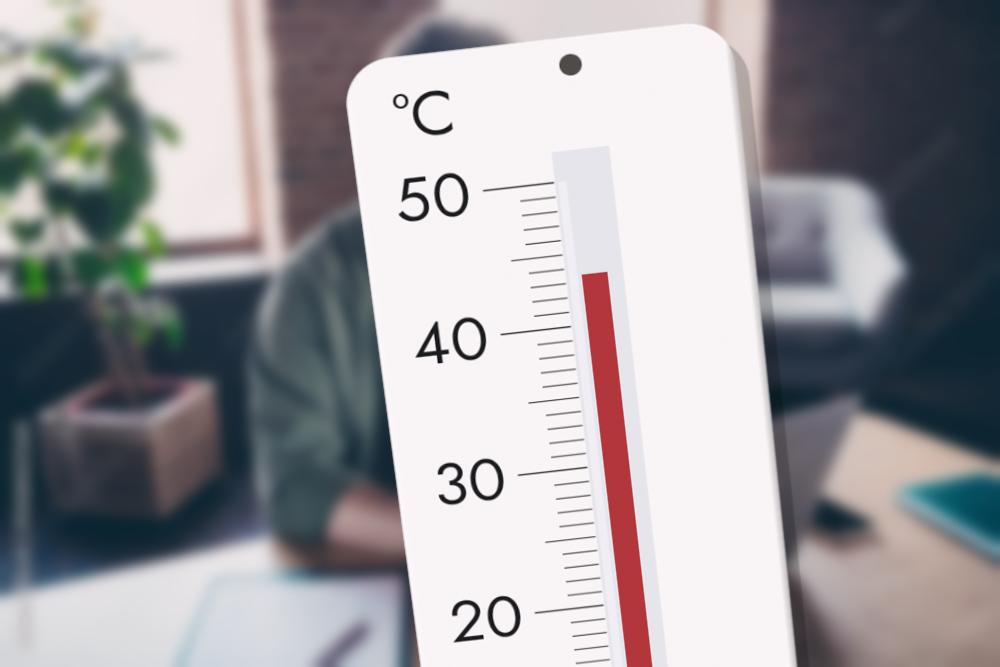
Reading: 43.5
